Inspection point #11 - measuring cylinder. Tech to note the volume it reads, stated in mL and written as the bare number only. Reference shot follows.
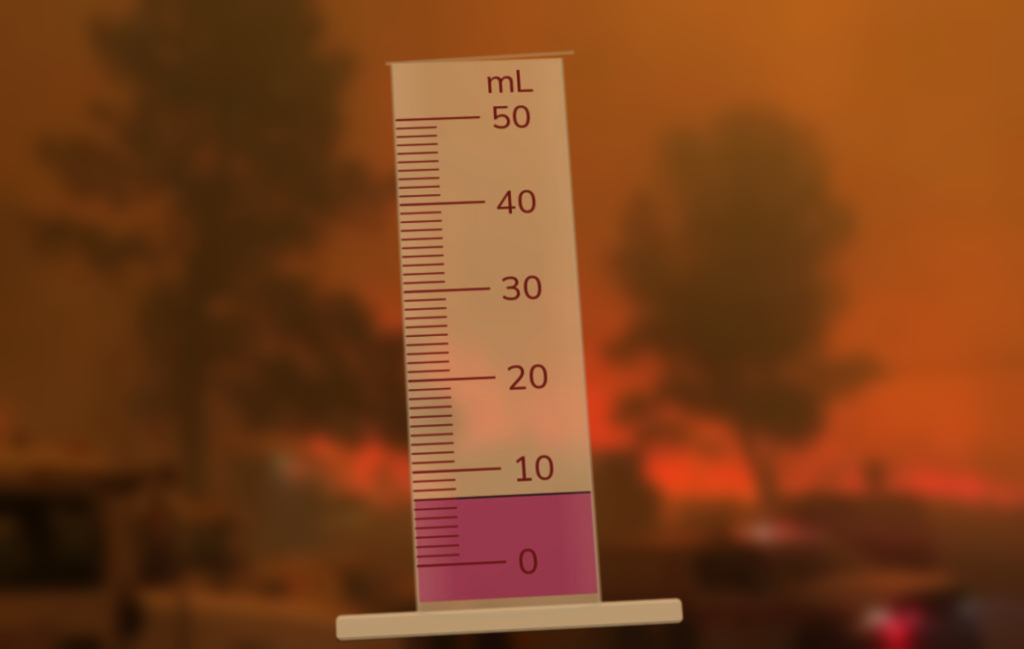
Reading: 7
